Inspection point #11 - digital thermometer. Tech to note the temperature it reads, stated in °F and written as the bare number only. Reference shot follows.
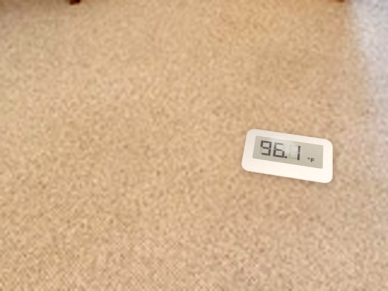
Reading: 96.1
